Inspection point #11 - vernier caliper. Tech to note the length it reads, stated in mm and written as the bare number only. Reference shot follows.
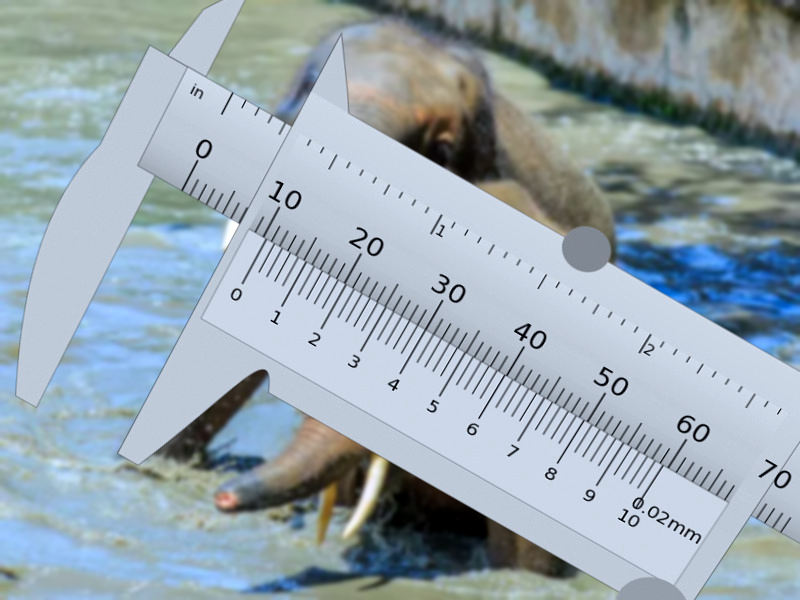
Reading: 10.4
